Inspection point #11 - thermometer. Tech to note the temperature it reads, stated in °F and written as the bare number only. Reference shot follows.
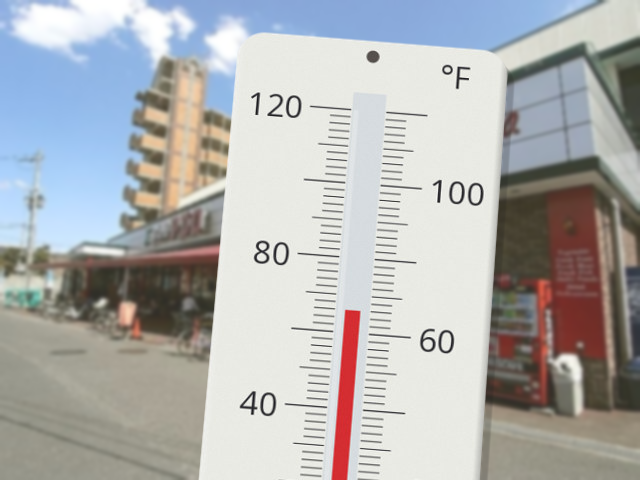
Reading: 66
